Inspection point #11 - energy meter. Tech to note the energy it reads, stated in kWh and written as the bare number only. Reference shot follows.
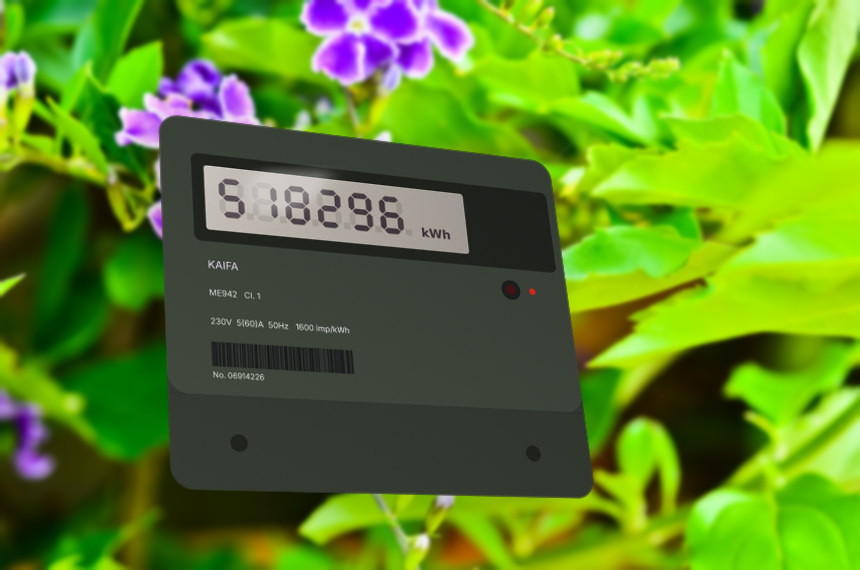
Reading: 518296
